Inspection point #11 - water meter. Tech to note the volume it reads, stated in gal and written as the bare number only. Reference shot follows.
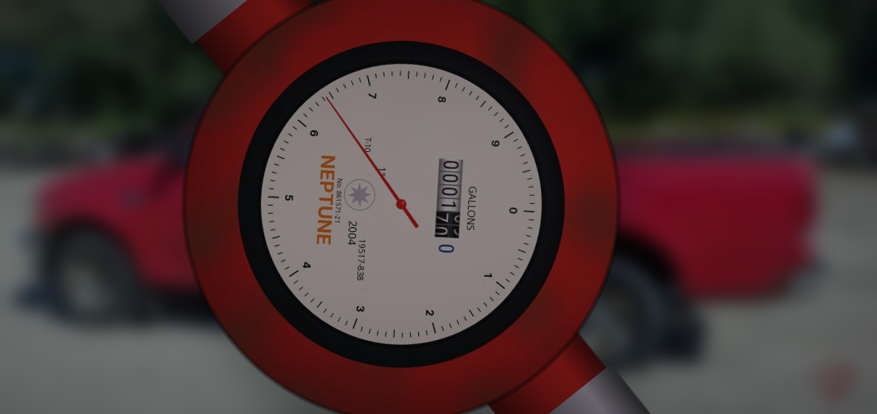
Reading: 1696.4
